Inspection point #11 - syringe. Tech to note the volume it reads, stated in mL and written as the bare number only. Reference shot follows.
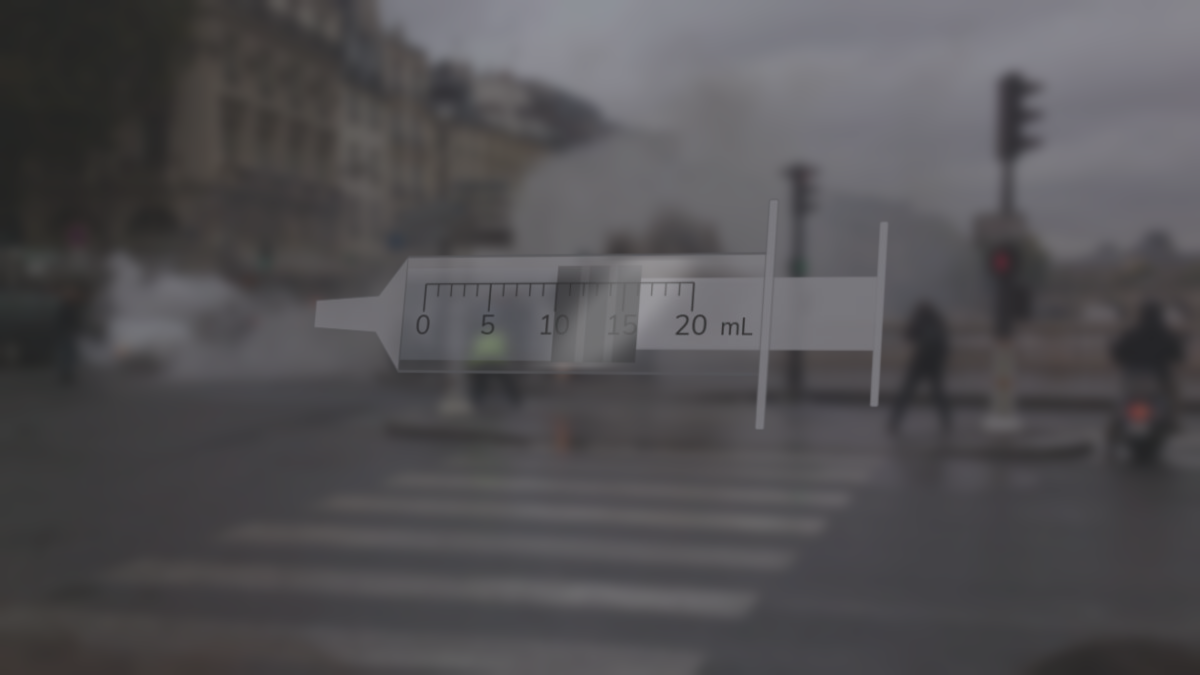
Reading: 10
